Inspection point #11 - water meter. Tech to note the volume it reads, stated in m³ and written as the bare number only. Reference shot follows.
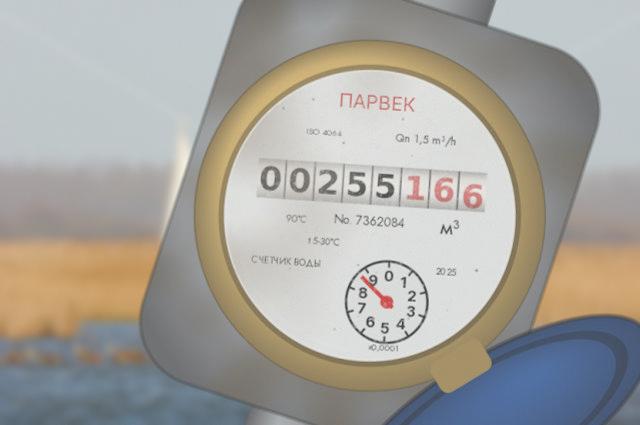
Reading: 255.1658
